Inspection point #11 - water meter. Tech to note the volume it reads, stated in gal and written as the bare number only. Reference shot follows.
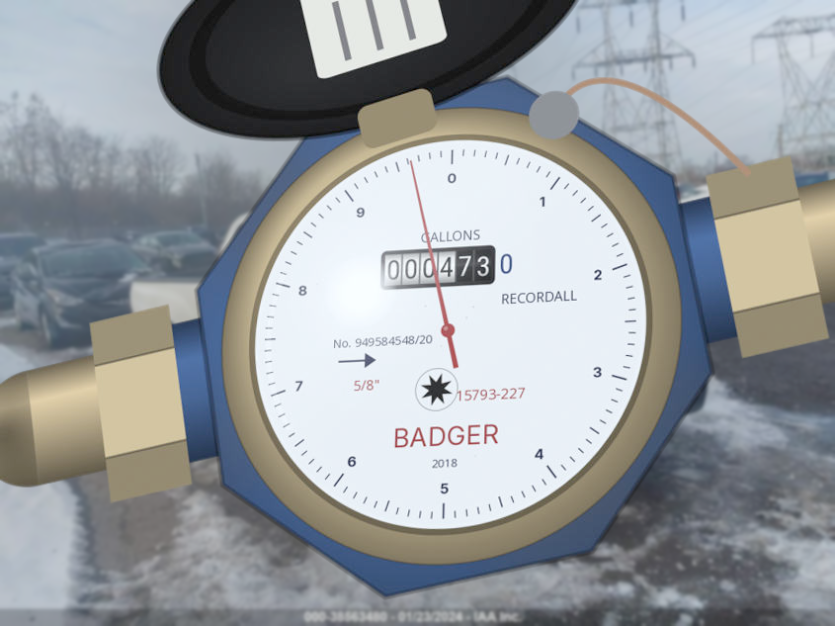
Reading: 4729.6
